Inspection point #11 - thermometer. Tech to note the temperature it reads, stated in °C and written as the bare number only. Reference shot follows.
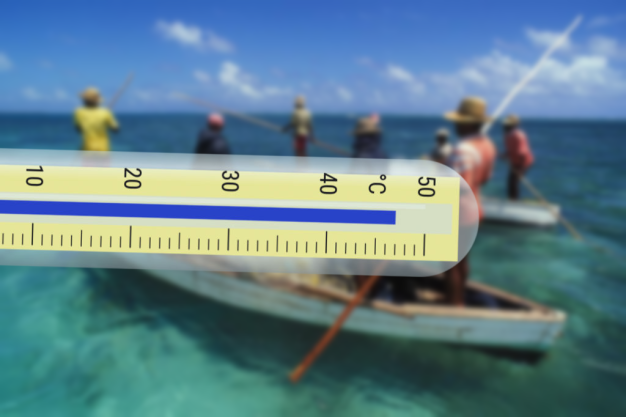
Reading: 47
